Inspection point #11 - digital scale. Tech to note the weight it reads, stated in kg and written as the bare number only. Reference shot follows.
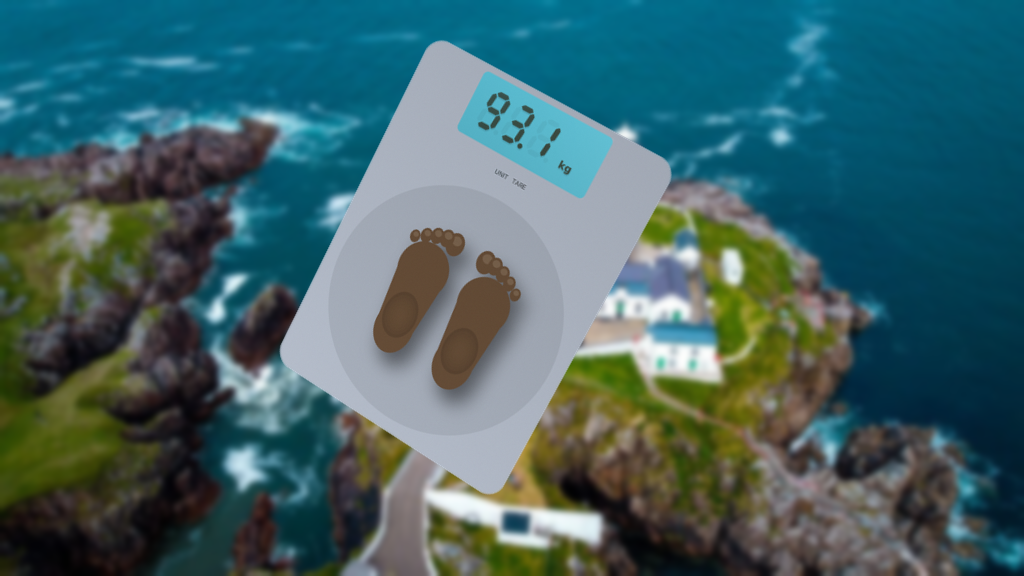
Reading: 93.1
